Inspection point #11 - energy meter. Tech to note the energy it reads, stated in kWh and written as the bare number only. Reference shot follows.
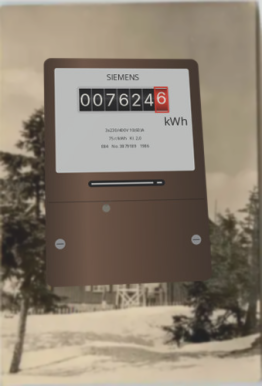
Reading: 7624.6
